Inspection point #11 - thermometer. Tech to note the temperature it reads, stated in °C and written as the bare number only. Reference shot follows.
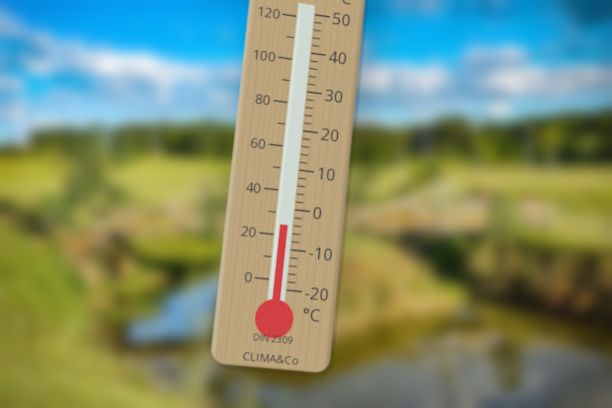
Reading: -4
